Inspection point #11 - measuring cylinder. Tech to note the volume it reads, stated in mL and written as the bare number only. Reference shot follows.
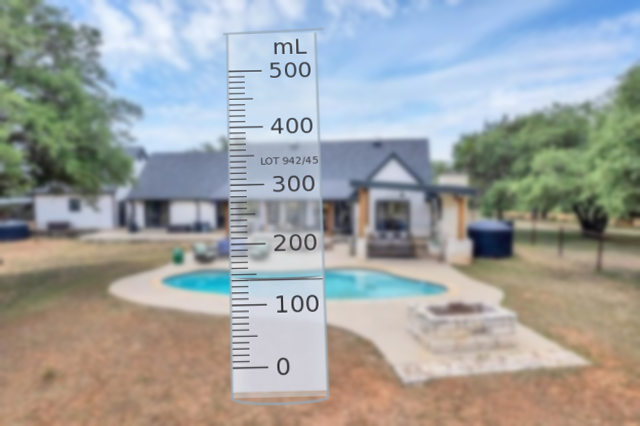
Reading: 140
